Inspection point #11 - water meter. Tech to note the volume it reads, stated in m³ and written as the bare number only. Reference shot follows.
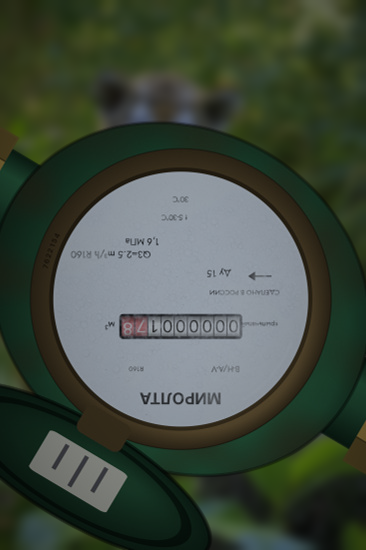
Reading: 1.78
